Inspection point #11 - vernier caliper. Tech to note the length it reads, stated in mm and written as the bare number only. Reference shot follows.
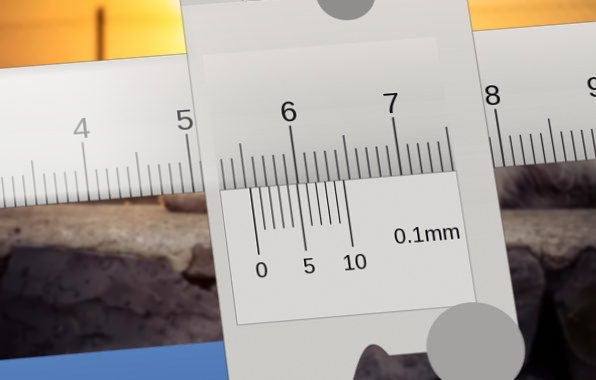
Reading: 55.4
